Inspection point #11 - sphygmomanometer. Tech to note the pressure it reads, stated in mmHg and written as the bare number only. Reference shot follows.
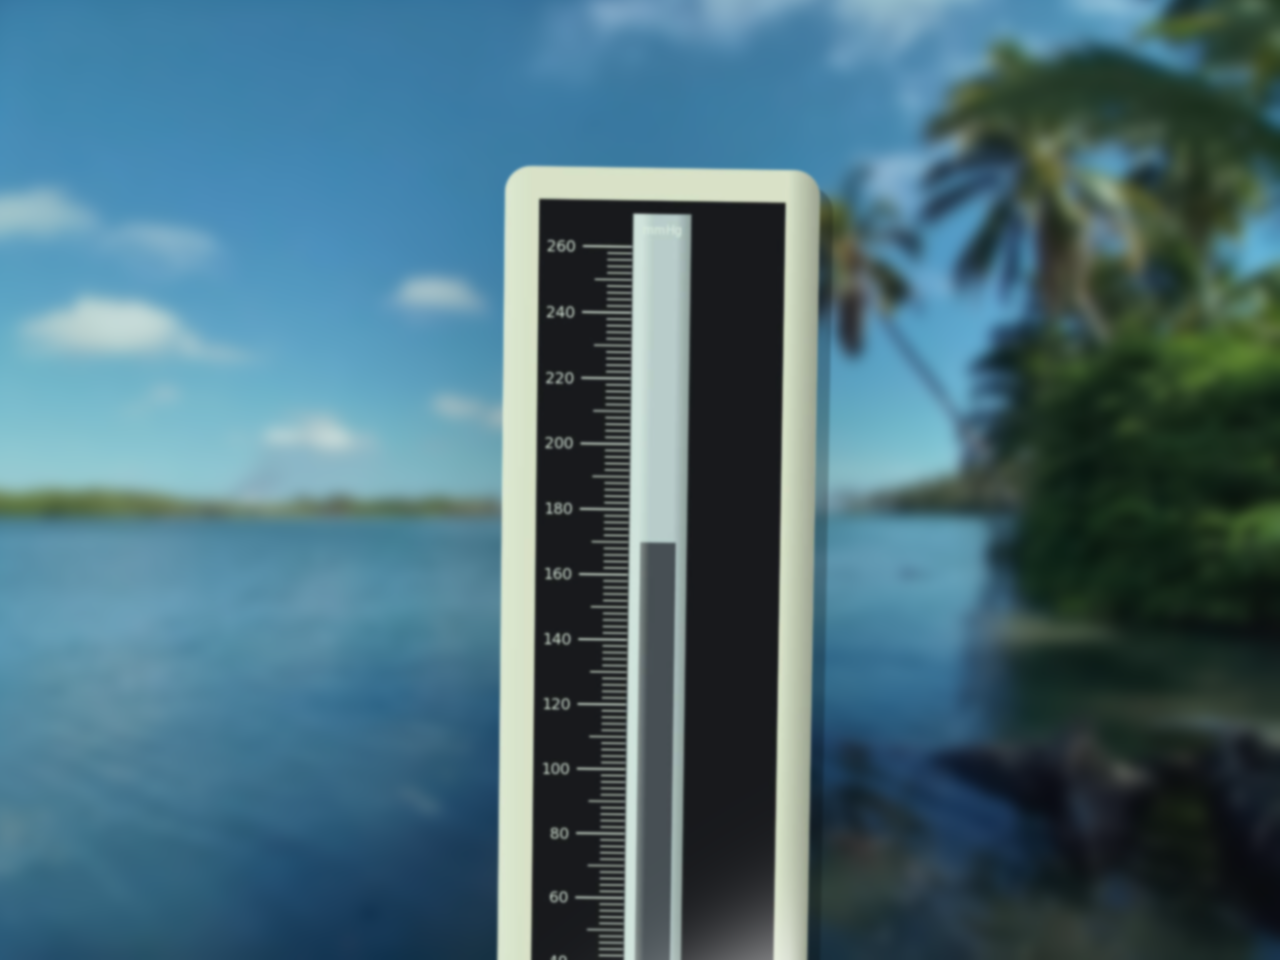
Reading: 170
